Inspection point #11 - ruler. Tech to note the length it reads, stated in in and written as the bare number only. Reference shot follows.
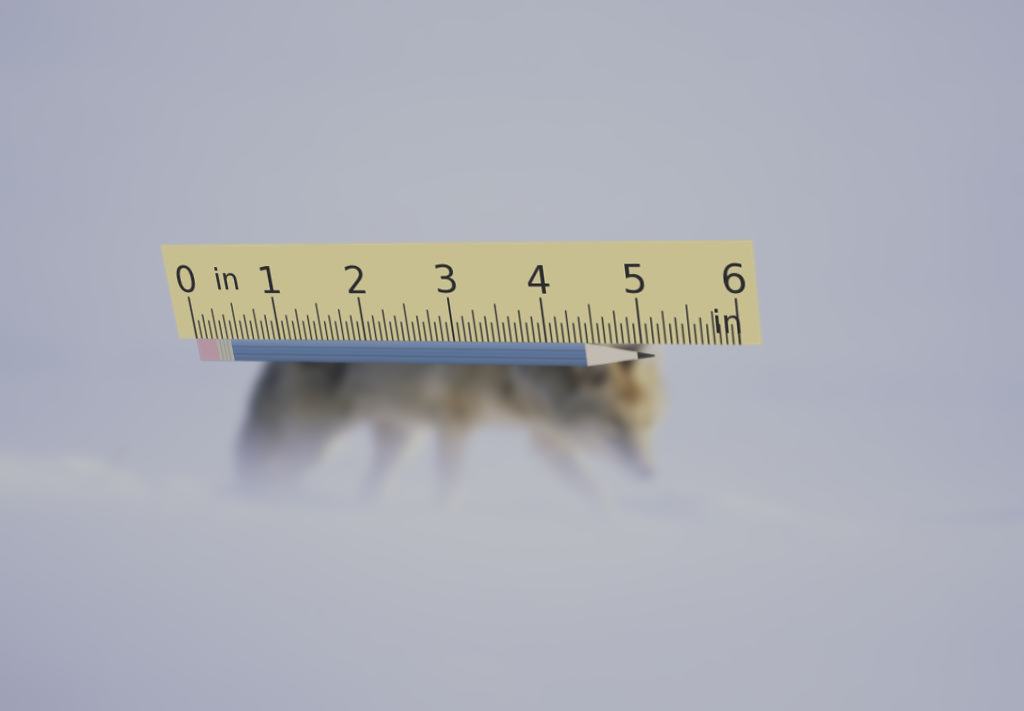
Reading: 5.125
